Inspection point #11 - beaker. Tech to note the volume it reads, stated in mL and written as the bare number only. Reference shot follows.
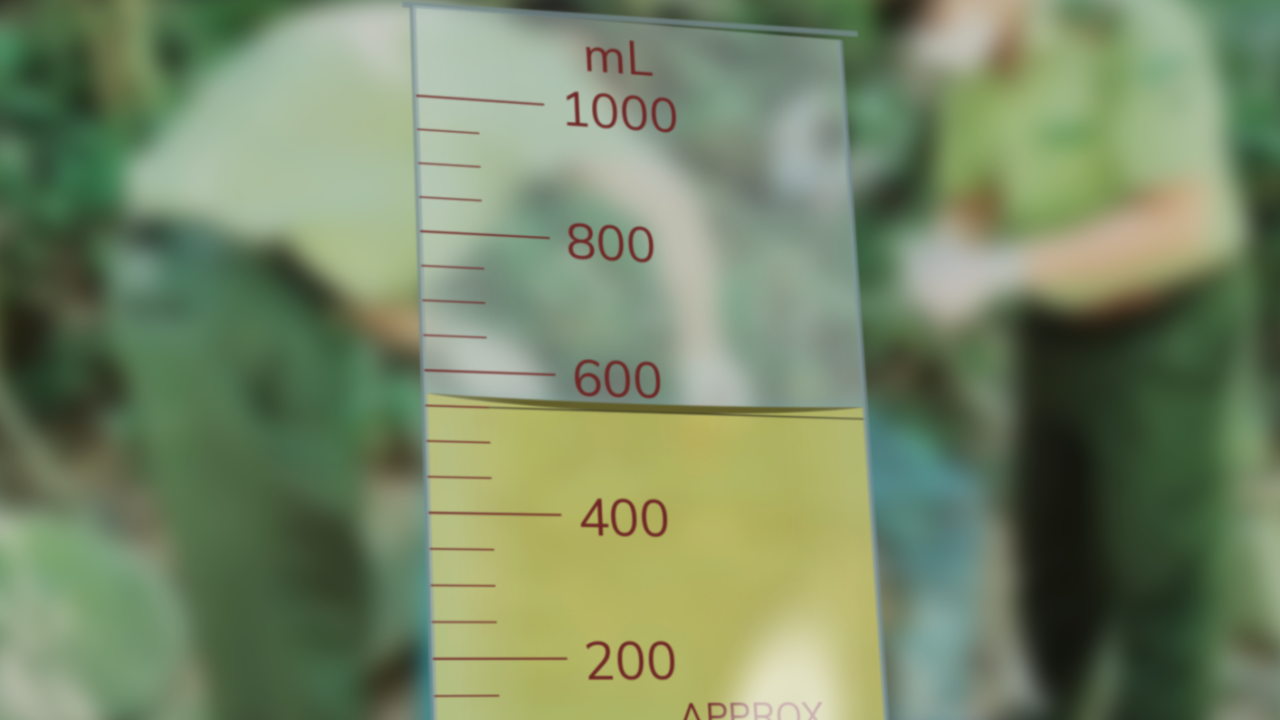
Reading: 550
